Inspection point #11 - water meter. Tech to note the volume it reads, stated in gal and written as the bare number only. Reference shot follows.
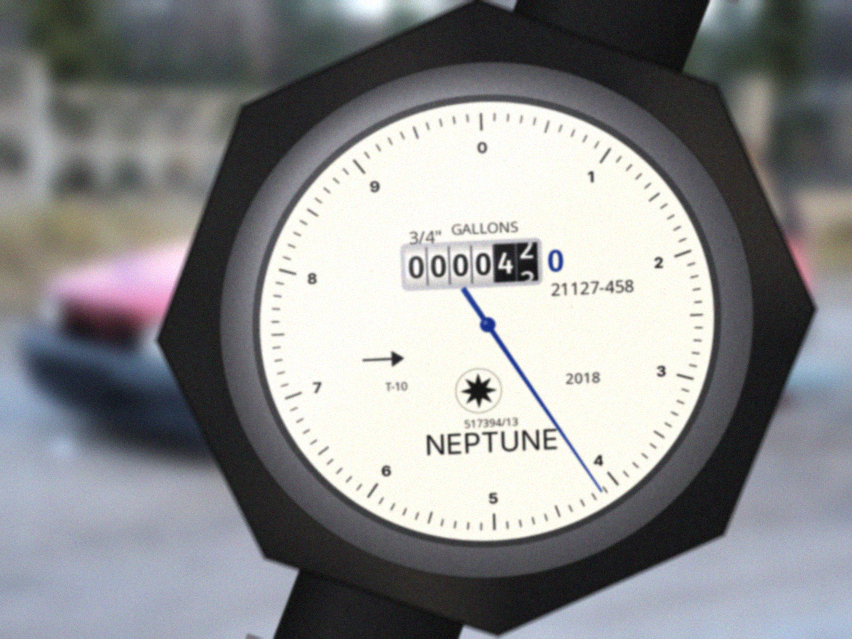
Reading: 424.1
